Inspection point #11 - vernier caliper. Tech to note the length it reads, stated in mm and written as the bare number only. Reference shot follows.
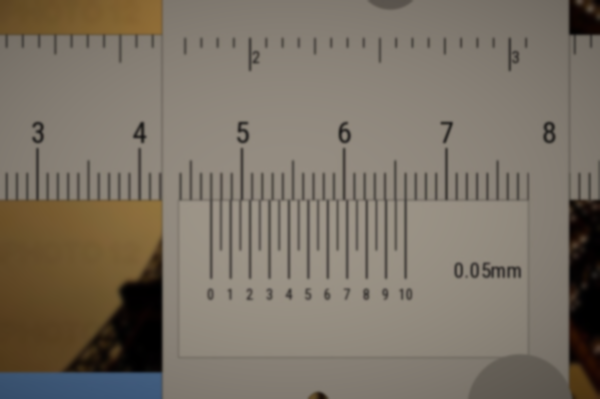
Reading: 47.0
